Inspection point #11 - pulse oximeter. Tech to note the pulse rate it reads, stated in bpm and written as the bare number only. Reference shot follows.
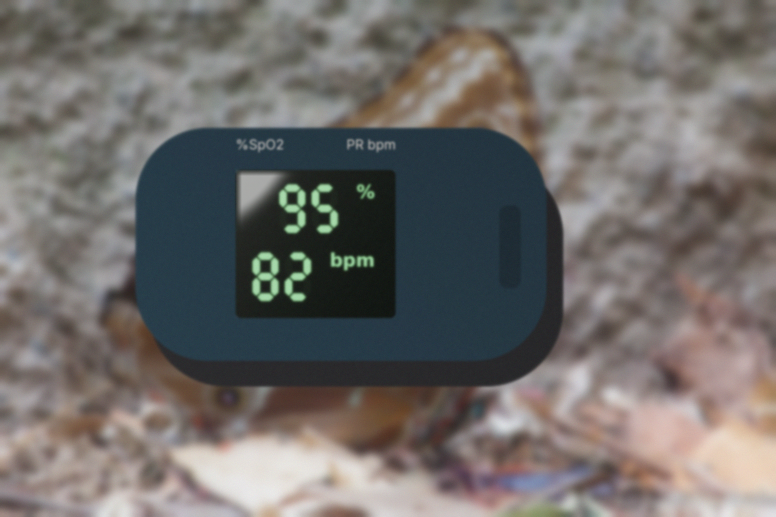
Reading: 82
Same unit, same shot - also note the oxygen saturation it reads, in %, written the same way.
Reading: 95
